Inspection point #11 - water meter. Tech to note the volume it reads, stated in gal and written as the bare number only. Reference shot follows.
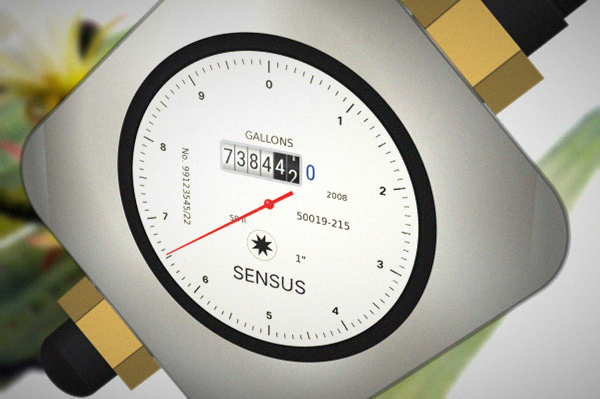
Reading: 7384416.5
